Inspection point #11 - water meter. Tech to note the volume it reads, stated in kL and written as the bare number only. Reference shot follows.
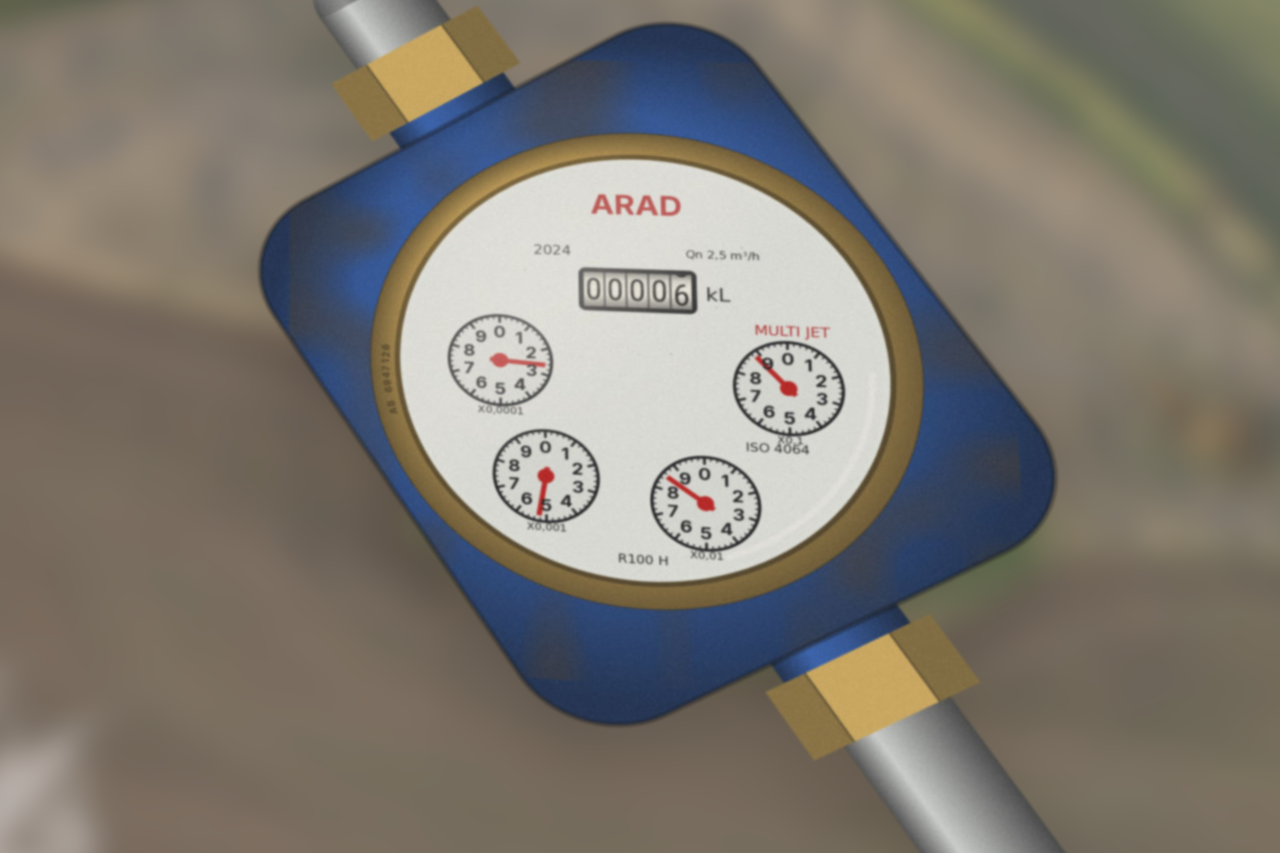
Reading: 5.8852
